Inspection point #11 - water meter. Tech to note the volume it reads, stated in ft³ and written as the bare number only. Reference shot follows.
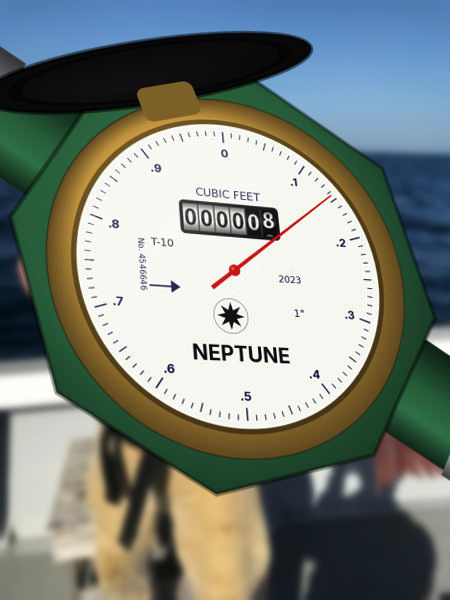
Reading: 8.14
